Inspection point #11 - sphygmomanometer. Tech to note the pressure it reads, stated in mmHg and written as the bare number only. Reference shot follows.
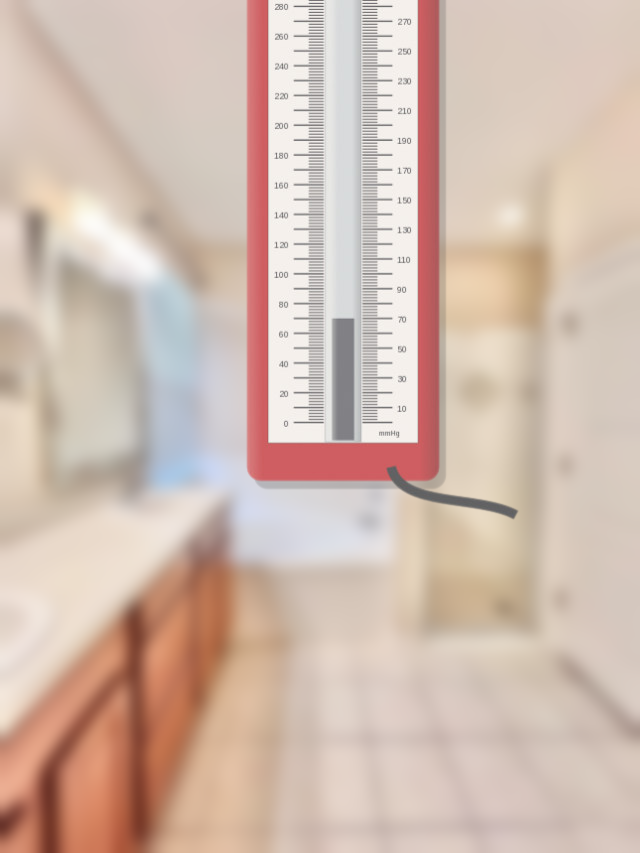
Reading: 70
